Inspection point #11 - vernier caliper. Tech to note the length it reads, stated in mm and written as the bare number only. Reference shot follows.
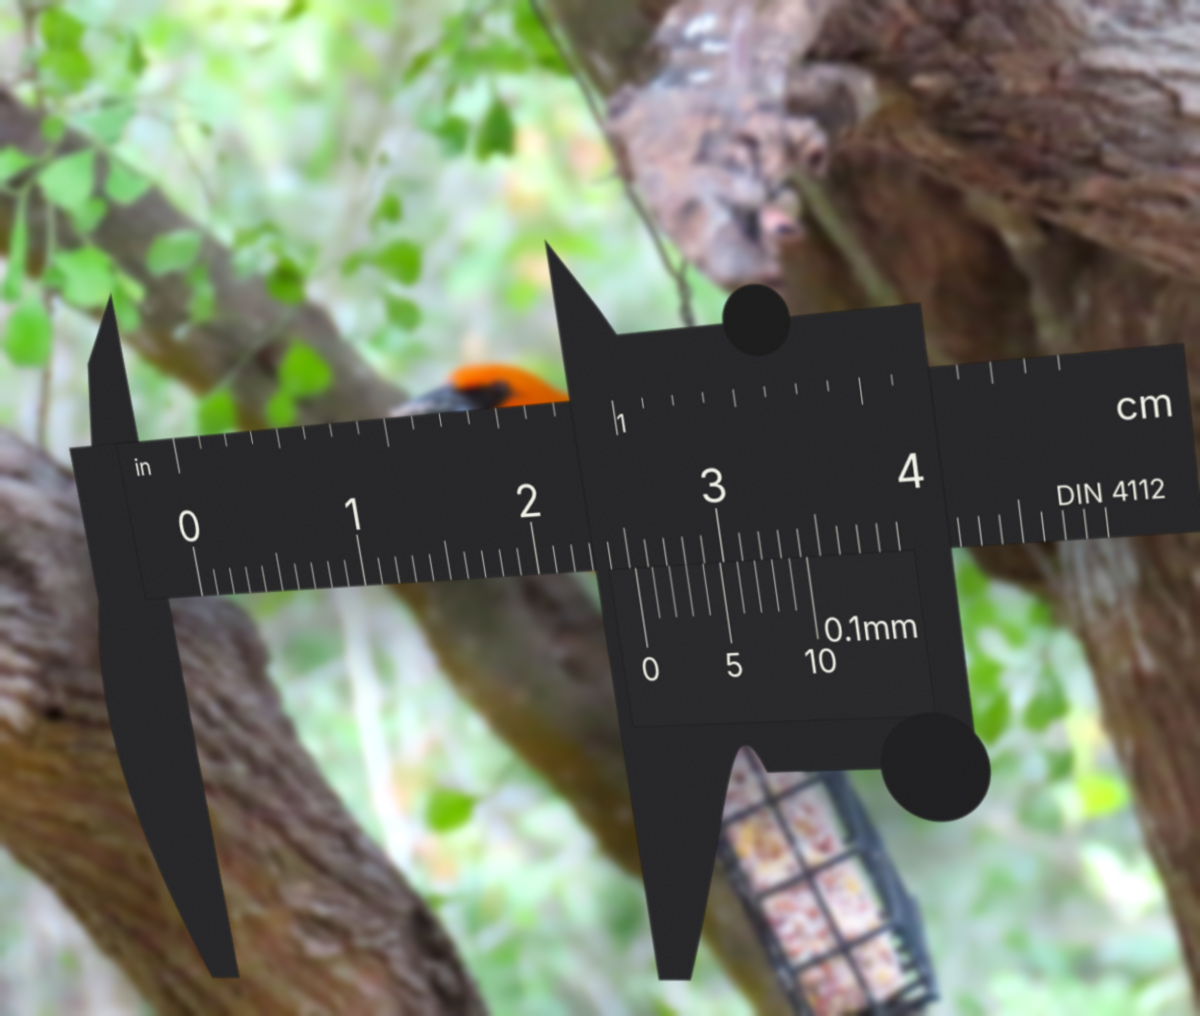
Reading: 25.3
